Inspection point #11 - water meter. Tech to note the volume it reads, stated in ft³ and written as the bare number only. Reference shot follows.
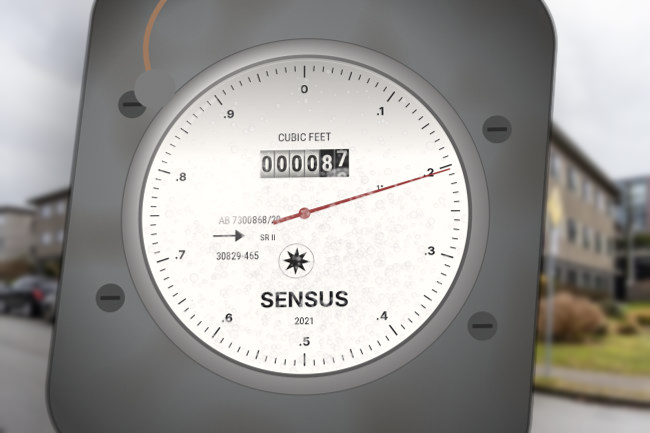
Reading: 87.20
